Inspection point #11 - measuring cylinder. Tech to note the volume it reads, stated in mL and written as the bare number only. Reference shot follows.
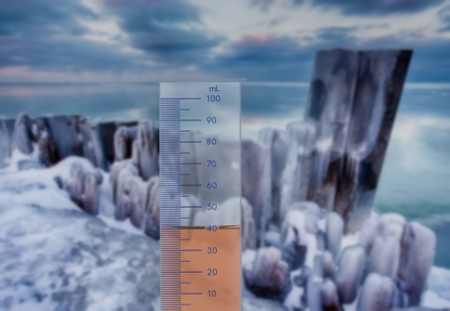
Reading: 40
